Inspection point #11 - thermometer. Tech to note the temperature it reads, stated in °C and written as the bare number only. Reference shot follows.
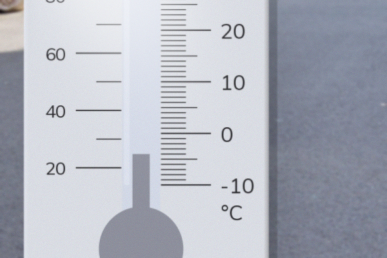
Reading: -4
